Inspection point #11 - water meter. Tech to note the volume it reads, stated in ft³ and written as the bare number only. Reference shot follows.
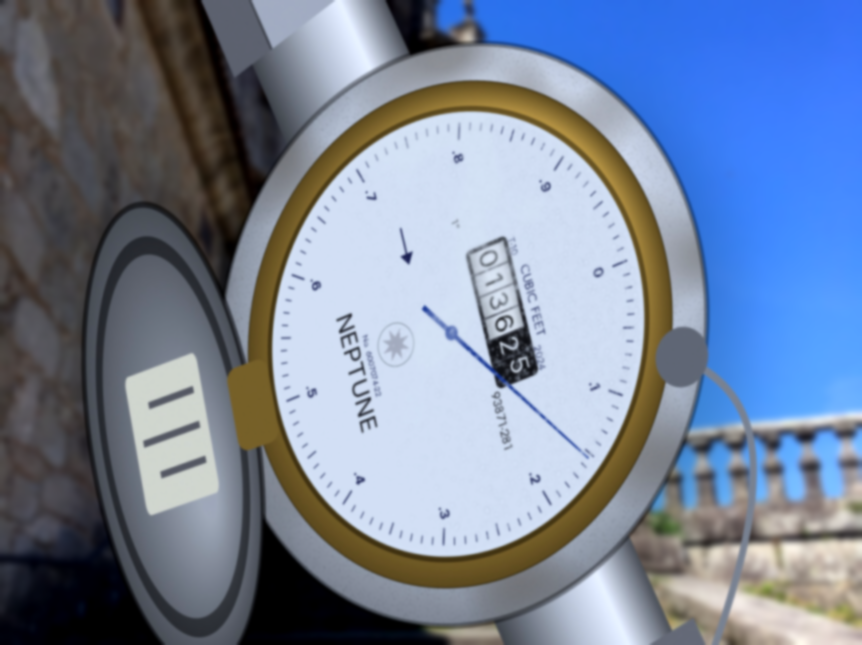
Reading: 13625.15
